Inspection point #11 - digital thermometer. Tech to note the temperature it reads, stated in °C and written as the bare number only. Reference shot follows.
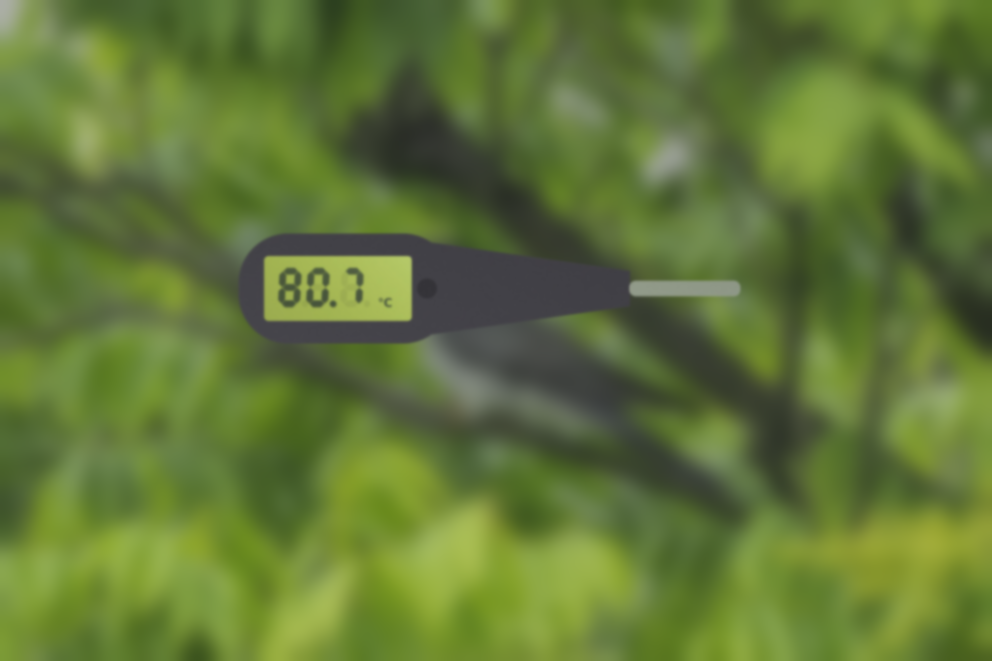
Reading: 80.7
